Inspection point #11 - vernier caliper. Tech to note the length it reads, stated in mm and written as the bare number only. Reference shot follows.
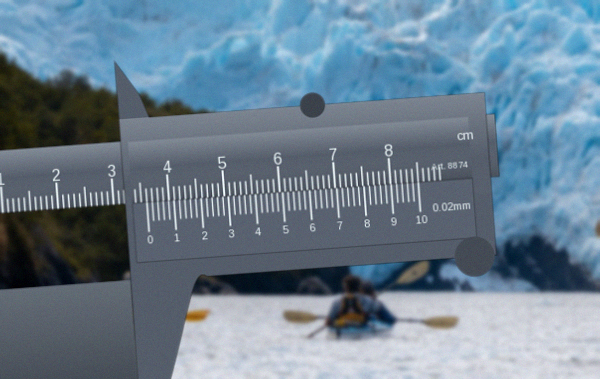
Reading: 36.0
